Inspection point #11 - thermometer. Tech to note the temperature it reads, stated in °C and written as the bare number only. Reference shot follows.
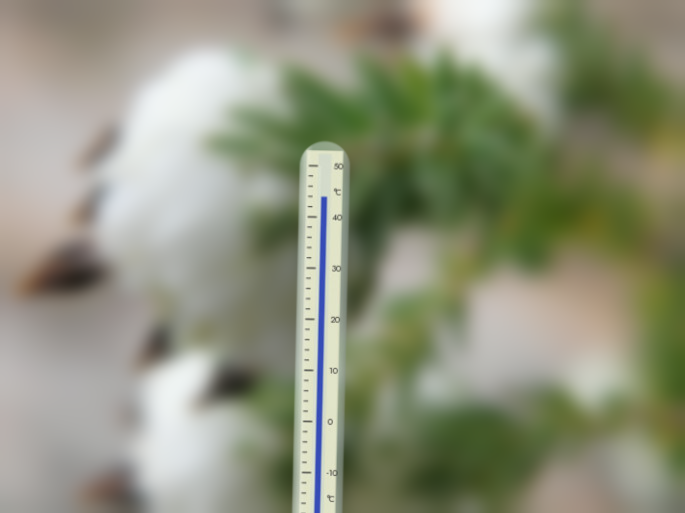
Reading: 44
